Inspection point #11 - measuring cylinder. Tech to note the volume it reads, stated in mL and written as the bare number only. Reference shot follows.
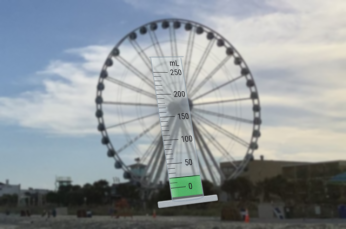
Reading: 20
